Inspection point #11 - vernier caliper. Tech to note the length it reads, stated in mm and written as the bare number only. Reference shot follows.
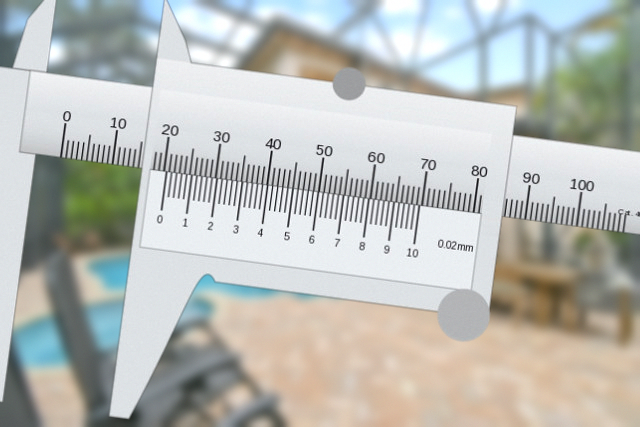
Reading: 20.5
